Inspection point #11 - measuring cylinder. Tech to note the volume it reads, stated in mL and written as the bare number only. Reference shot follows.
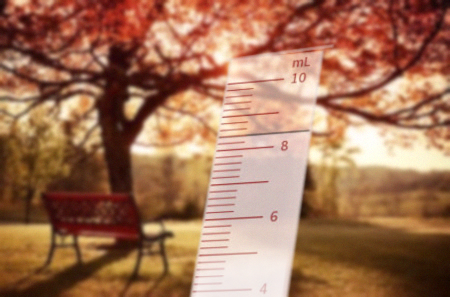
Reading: 8.4
